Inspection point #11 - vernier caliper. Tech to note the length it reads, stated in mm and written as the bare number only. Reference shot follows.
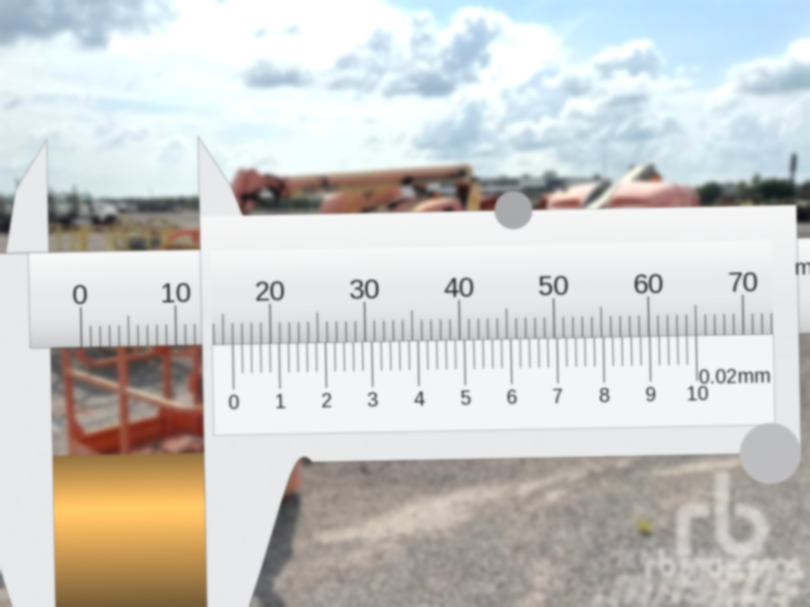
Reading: 16.0
